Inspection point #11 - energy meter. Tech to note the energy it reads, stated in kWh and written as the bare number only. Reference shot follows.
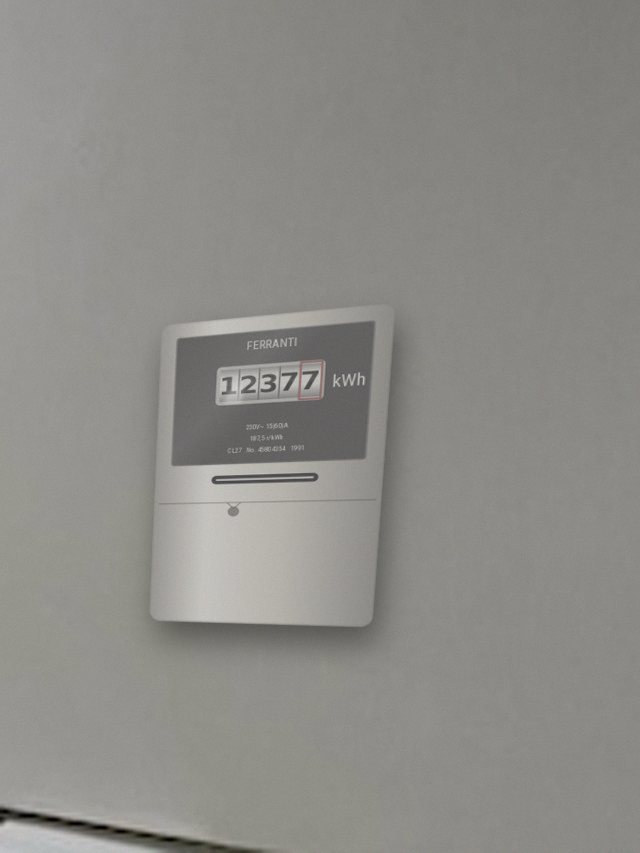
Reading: 1237.7
